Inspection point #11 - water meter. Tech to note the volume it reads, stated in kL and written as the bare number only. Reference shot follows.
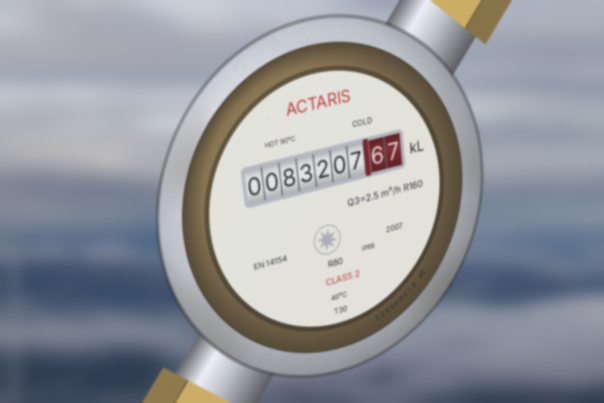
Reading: 83207.67
